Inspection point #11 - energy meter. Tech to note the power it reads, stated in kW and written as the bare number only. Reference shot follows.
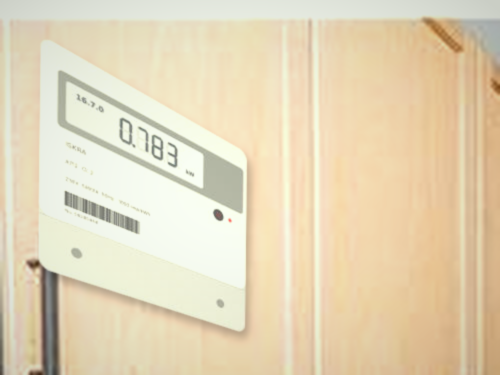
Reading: 0.783
